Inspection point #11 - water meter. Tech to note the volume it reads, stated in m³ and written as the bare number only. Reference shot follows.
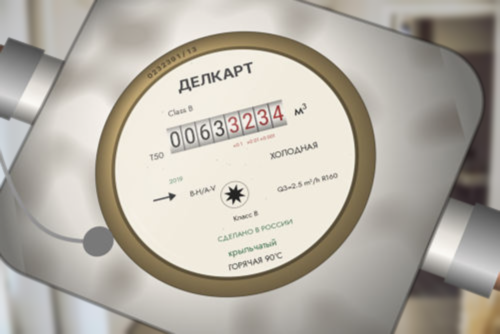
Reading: 63.3234
